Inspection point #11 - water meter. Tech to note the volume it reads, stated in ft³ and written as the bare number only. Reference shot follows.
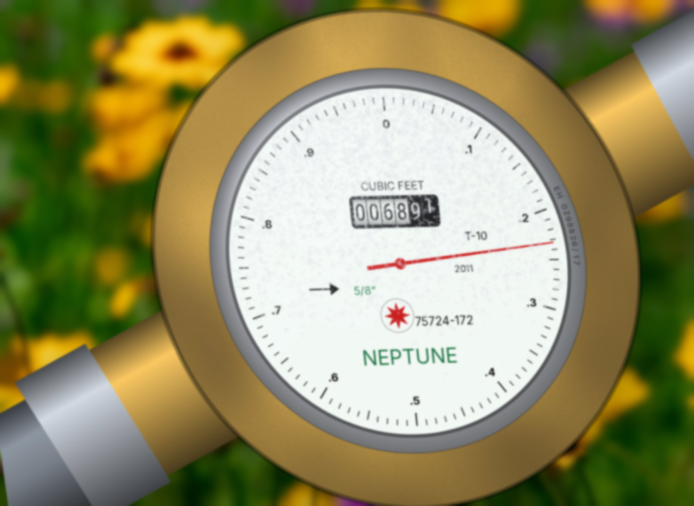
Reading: 6891.23
